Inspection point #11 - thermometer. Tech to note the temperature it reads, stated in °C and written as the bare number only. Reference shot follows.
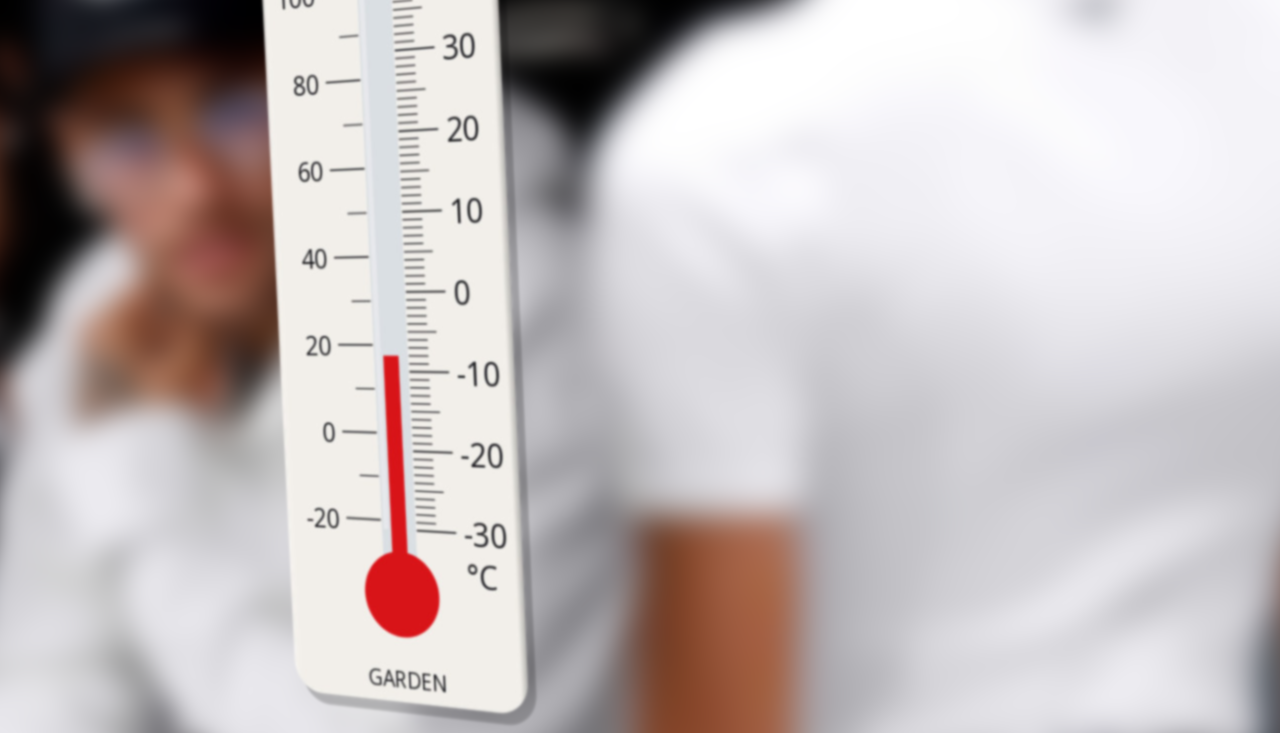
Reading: -8
